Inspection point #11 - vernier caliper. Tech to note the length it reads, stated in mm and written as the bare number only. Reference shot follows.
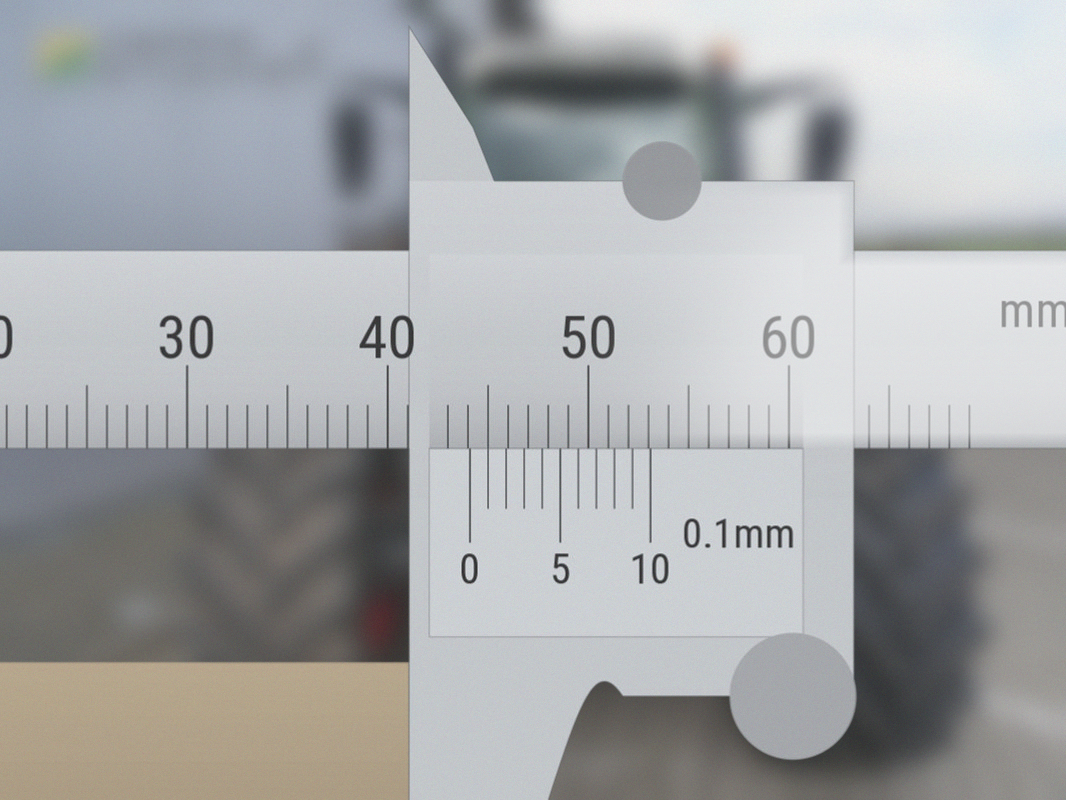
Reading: 44.1
